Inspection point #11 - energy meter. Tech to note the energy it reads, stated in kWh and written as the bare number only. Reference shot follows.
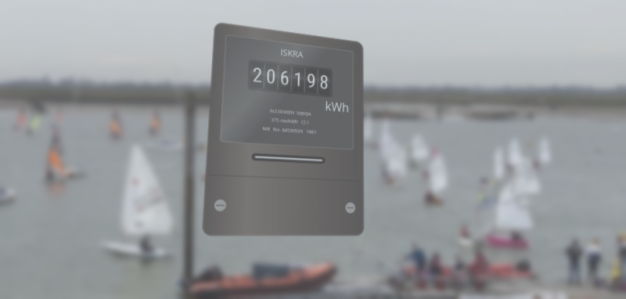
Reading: 206198
